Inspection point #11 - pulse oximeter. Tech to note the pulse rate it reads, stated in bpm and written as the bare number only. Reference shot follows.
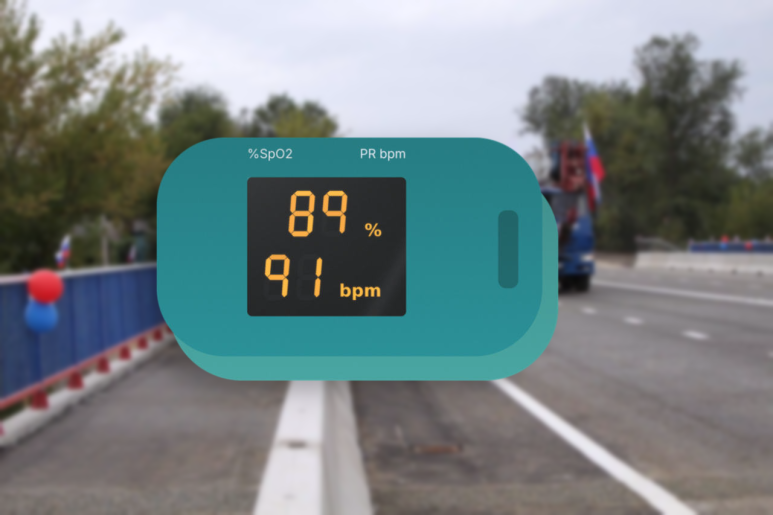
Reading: 91
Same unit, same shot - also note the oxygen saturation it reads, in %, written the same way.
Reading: 89
